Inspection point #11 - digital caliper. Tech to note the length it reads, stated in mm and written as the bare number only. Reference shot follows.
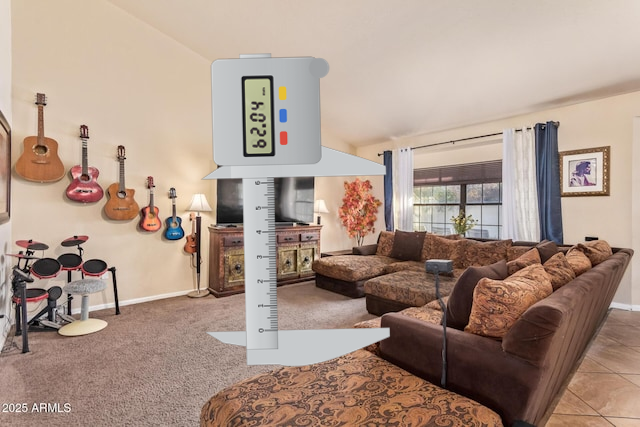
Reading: 62.04
